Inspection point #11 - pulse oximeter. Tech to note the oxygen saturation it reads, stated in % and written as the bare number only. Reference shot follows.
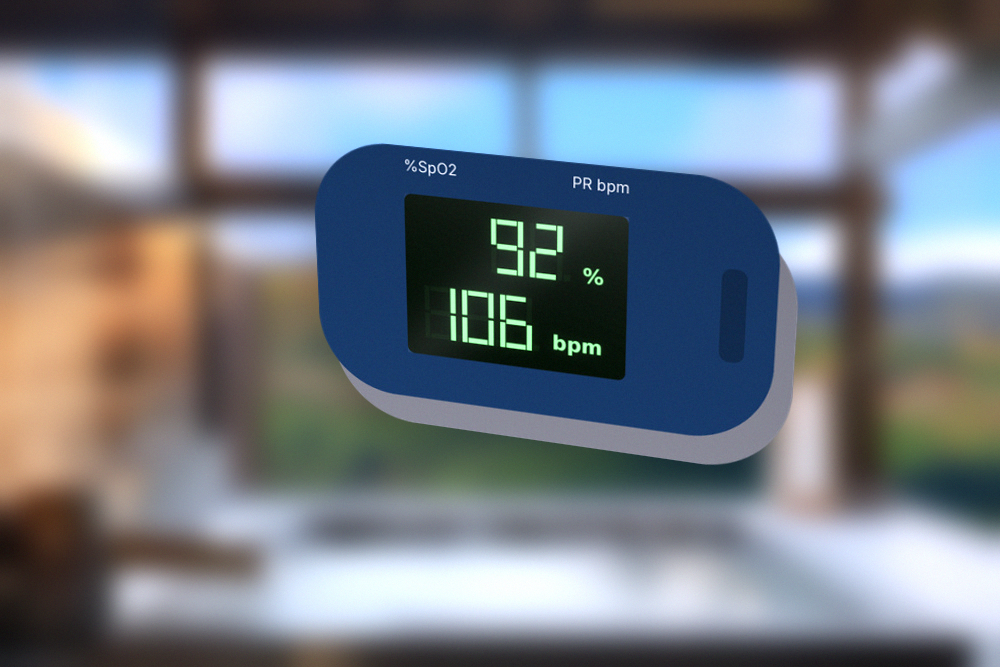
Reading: 92
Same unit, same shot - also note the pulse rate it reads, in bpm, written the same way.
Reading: 106
